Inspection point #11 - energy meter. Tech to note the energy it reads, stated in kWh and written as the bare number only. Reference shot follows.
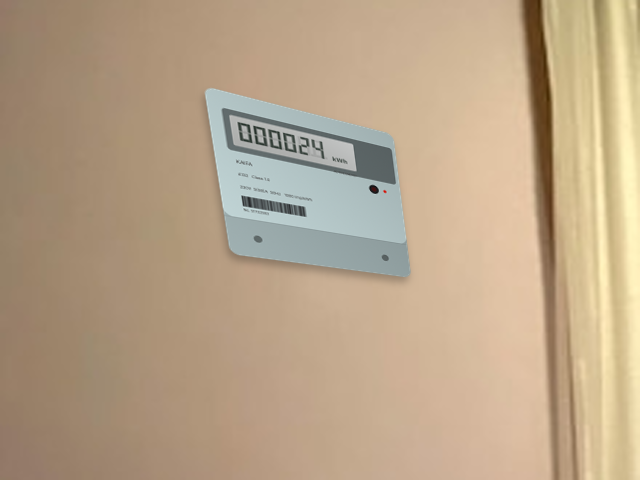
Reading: 24
